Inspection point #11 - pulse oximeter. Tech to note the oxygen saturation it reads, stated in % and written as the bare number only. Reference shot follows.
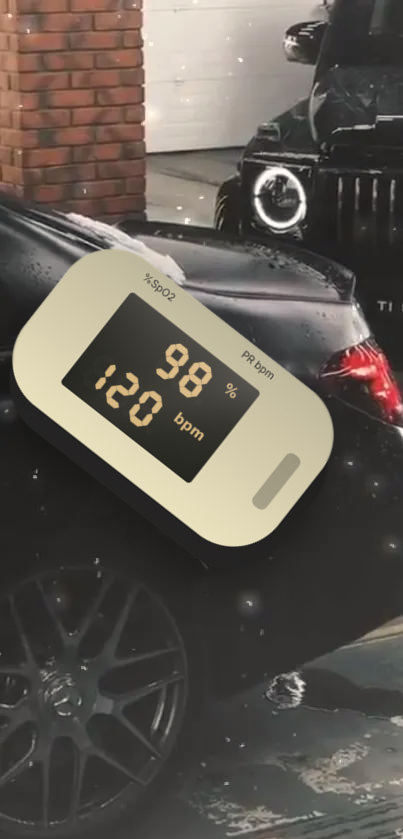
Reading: 98
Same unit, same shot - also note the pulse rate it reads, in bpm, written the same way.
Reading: 120
